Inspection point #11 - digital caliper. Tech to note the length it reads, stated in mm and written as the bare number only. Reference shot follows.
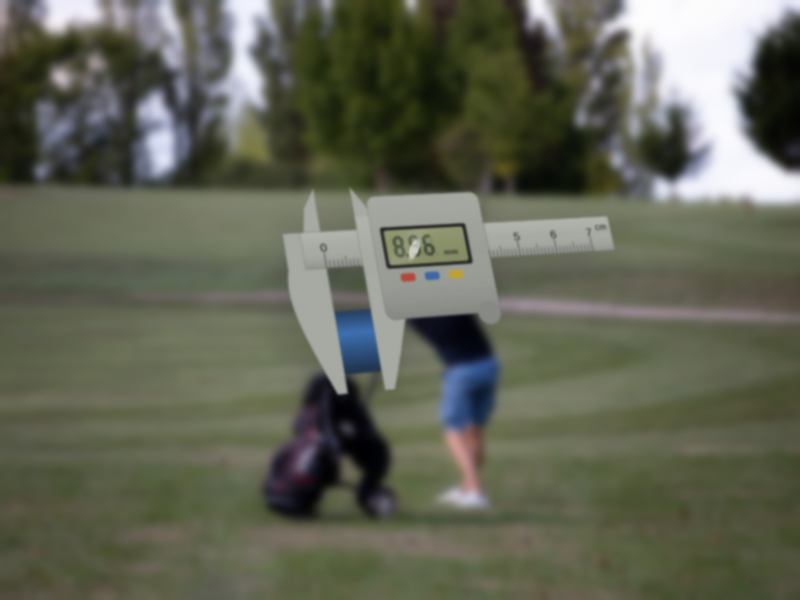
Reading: 8.96
